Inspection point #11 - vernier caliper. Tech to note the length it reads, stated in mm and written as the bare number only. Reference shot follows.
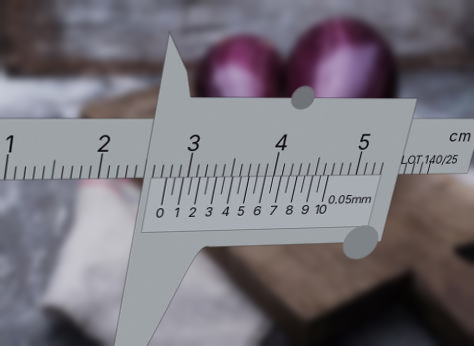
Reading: 27.6
